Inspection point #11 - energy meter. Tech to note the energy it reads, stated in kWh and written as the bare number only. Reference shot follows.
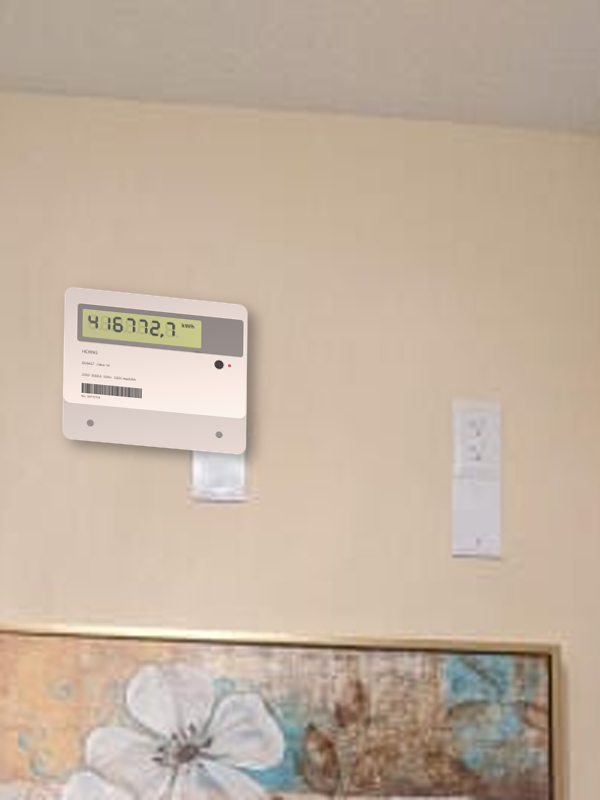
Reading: 416772.7
